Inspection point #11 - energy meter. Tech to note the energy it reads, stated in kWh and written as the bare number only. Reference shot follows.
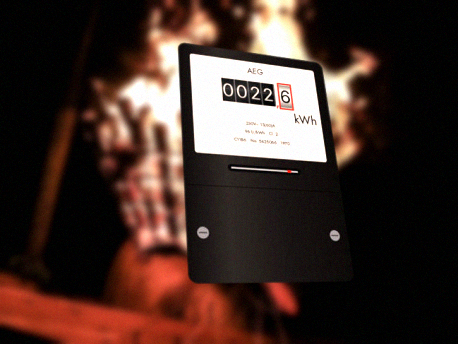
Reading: 22.6
